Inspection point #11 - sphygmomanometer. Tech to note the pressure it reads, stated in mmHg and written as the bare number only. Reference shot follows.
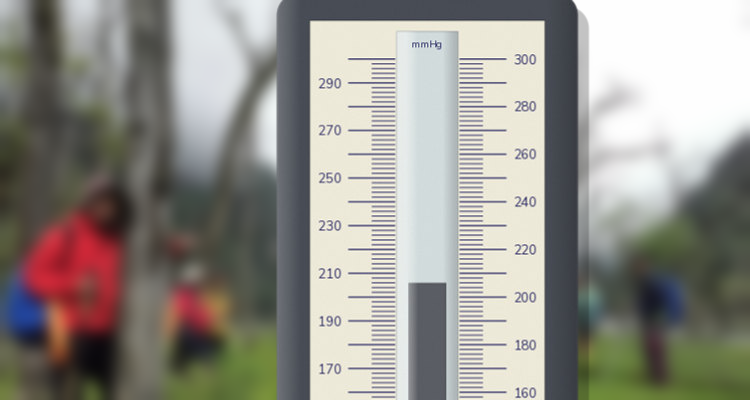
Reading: 206
